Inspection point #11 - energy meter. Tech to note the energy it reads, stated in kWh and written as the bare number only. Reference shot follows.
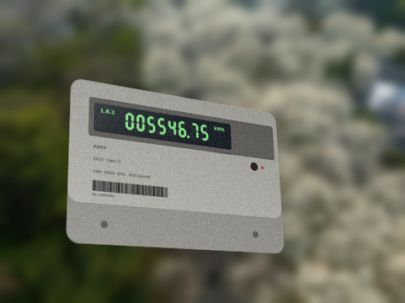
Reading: 5546.75
